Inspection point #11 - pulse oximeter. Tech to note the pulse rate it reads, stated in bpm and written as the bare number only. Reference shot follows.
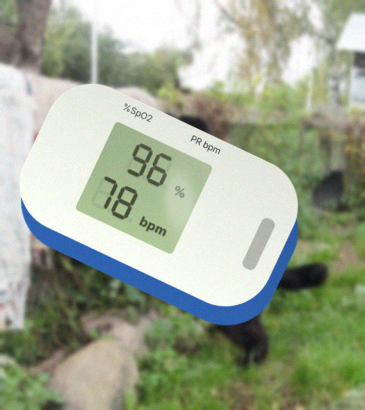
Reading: 78
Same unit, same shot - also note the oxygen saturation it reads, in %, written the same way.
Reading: 96
